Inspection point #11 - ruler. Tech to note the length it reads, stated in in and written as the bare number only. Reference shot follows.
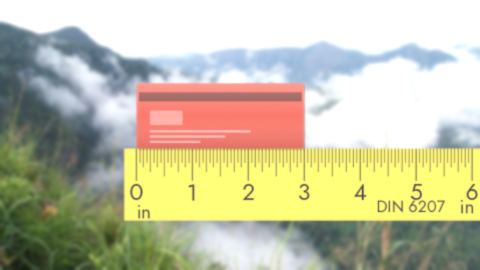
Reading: 3
